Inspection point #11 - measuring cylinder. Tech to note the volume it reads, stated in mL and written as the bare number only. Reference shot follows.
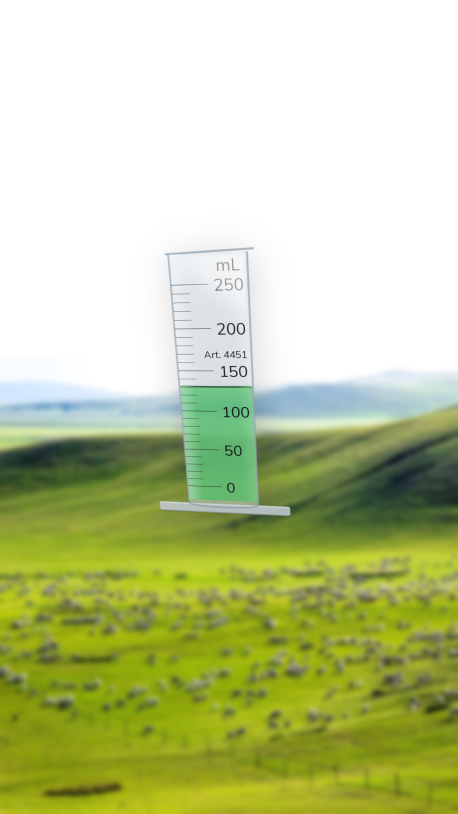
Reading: 130
